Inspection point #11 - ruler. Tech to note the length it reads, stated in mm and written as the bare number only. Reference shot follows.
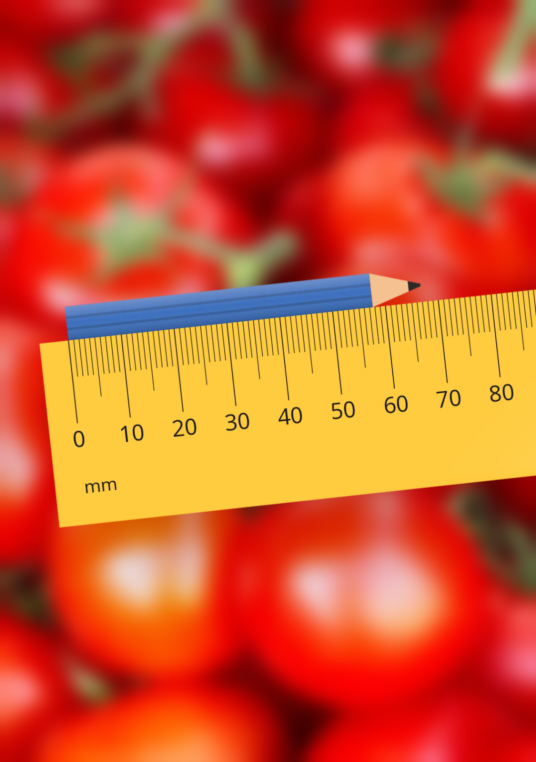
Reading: 67
